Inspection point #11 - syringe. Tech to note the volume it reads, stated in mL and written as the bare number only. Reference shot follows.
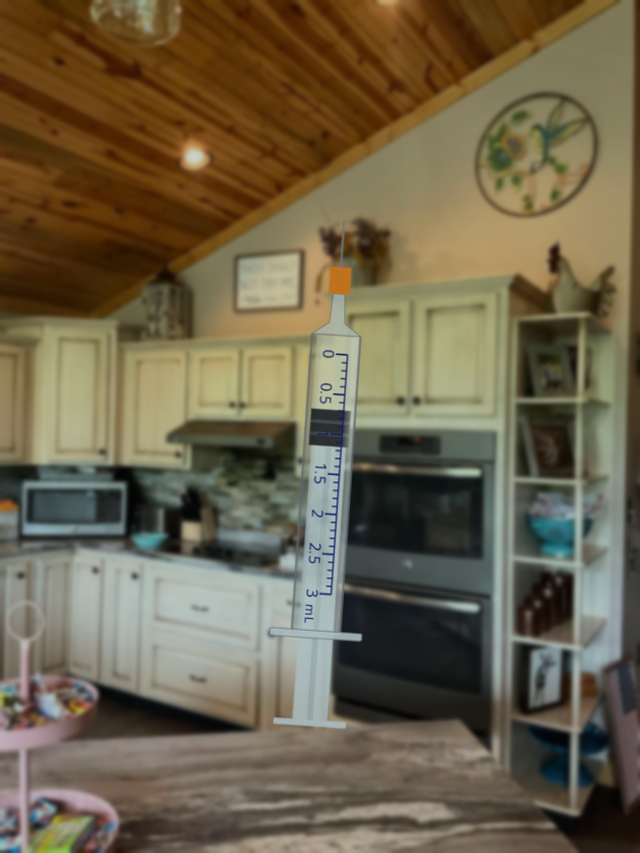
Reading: 0.7
